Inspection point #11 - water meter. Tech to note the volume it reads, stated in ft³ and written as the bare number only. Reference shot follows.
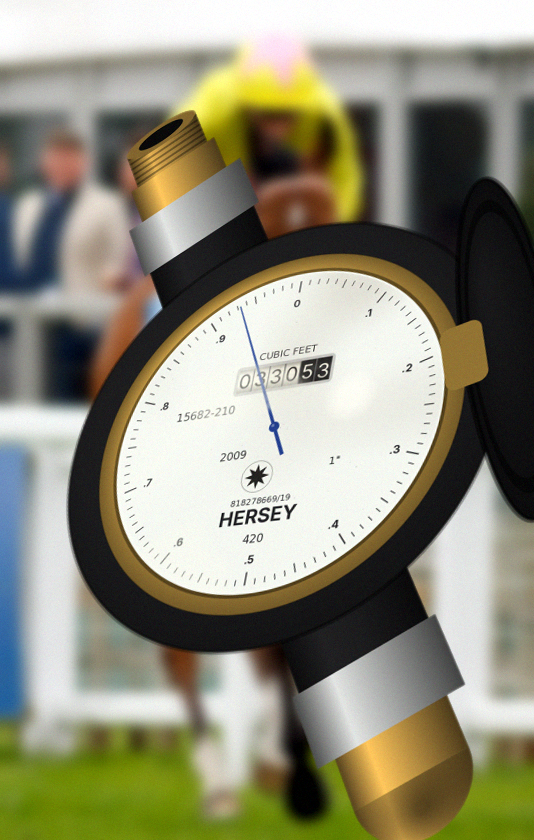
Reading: 33052.93
